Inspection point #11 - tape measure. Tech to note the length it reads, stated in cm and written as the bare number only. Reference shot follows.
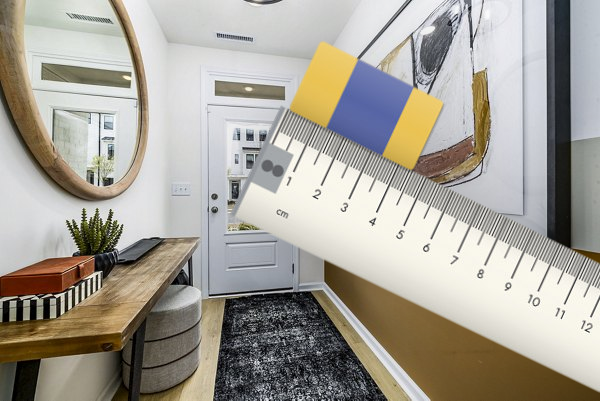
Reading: 4.5
